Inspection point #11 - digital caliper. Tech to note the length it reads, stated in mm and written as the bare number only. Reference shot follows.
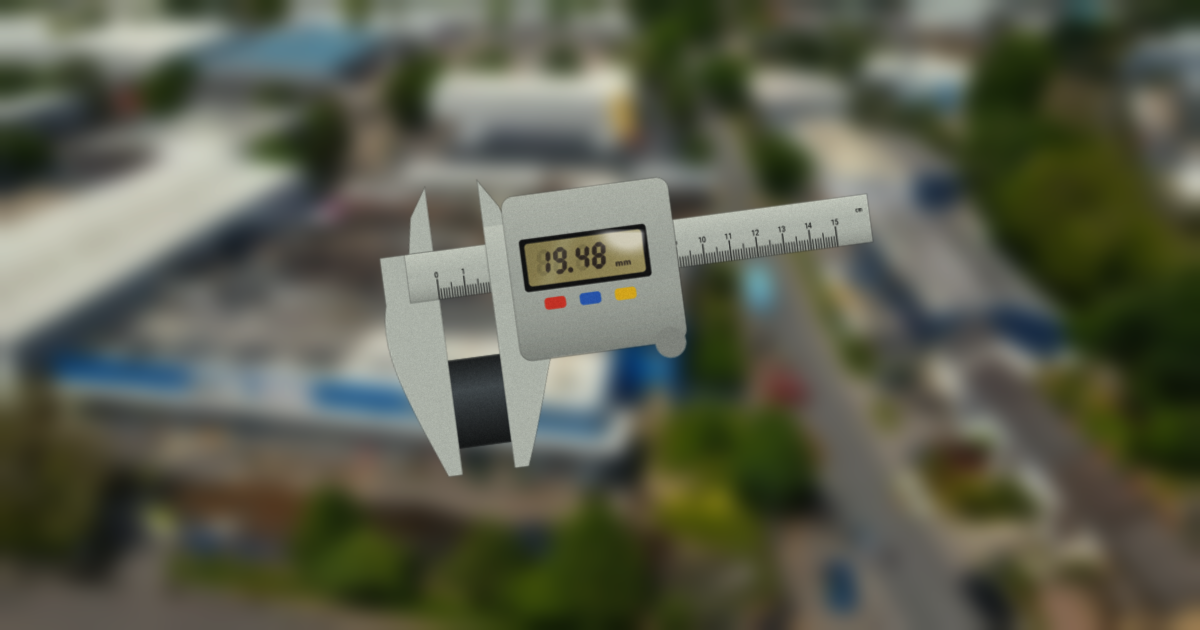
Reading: 19.48
